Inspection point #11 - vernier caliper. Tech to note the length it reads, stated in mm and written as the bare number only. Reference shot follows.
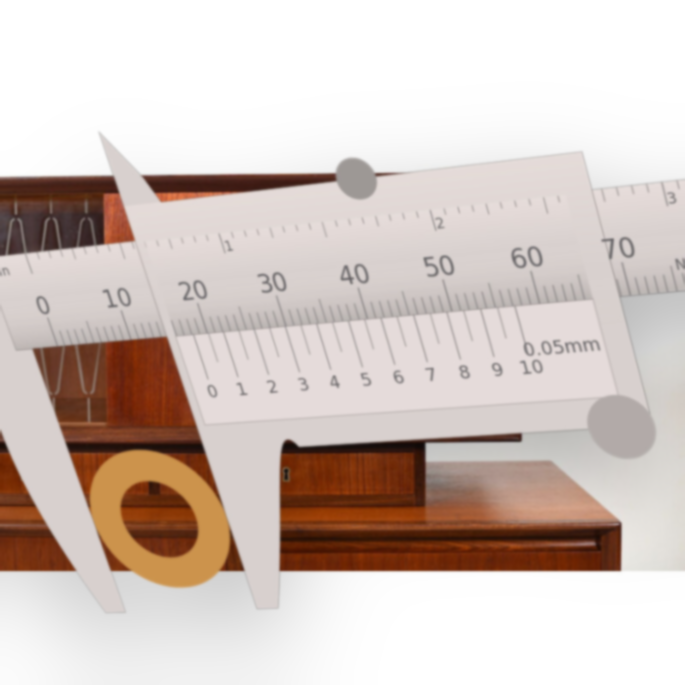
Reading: 18.2
